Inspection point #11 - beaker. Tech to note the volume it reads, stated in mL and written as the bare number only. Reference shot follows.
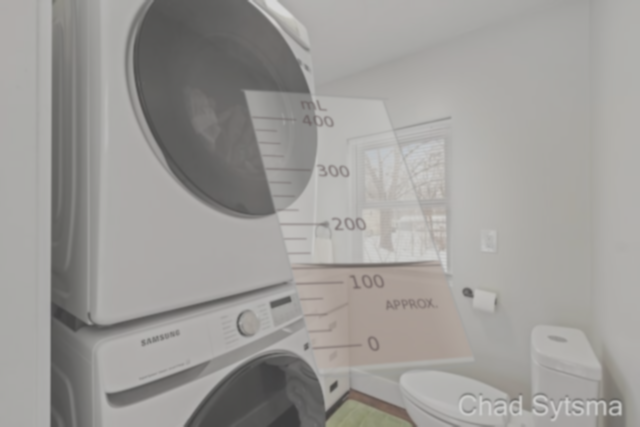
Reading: 125
